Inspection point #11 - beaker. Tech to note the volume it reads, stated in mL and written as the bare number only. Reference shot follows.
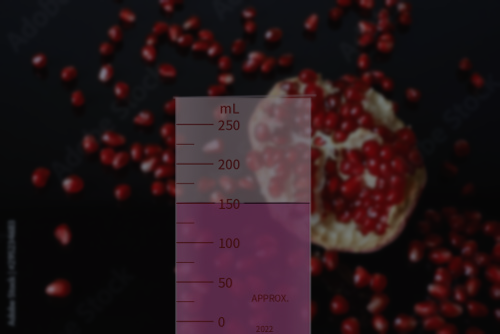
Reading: 150
